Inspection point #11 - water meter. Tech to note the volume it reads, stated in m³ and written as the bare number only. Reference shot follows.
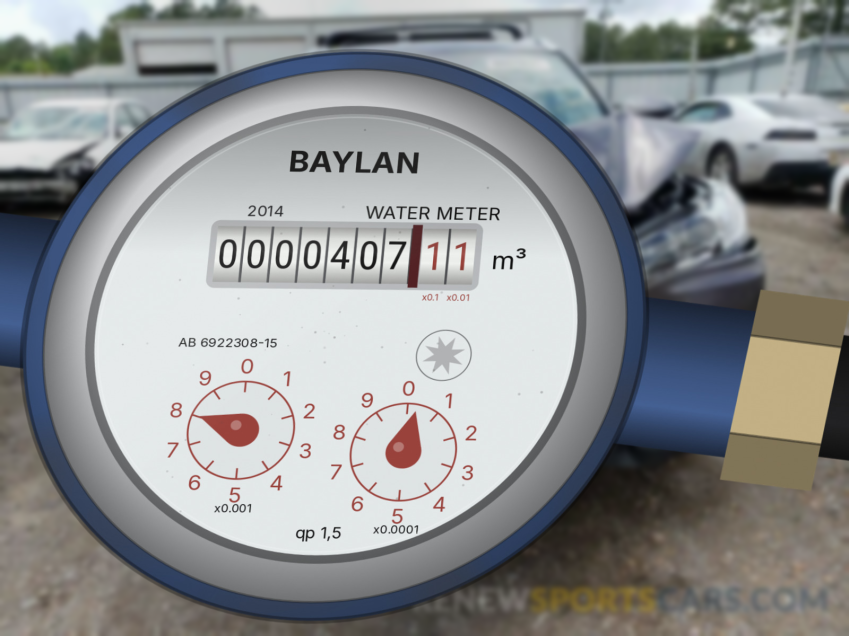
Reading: 407.1180
